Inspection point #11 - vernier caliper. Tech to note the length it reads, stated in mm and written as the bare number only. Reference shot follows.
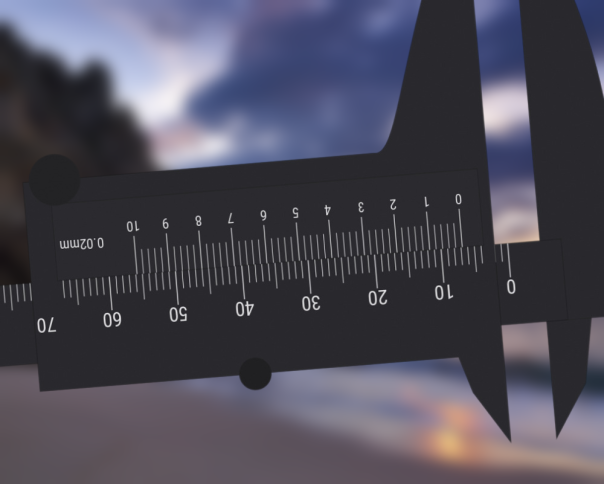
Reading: 6.8
